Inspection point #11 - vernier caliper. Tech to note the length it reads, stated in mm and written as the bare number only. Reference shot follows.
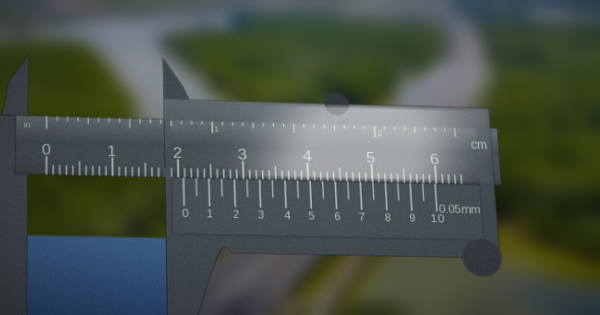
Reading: 20.8
